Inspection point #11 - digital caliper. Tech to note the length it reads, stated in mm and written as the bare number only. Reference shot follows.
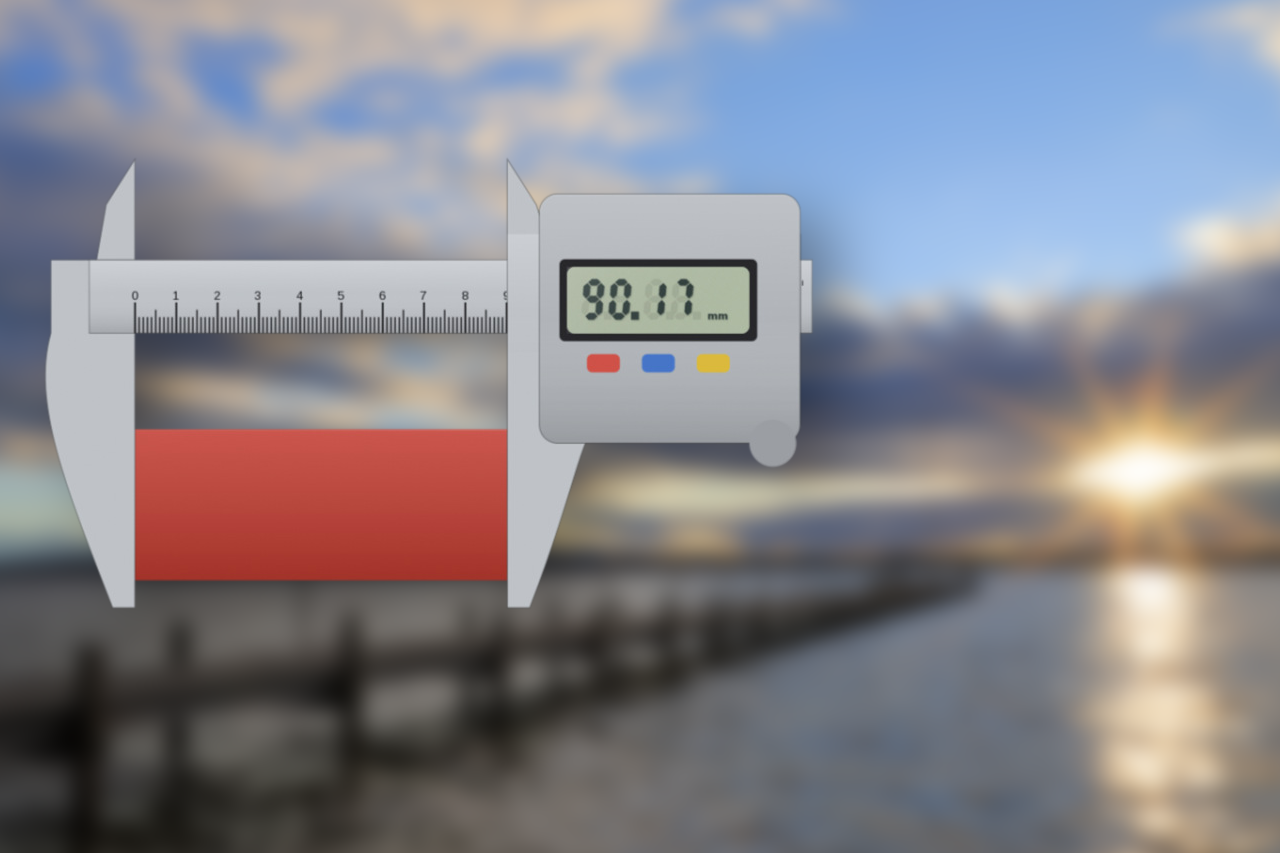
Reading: 90.17
